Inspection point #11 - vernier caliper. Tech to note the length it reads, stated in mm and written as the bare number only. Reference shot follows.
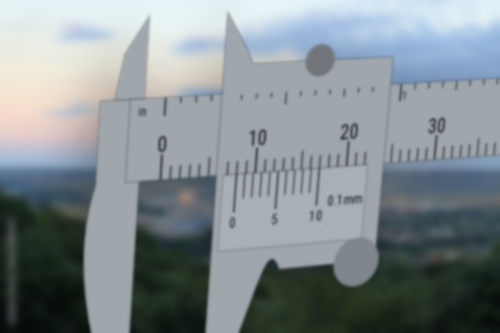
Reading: 8.0
